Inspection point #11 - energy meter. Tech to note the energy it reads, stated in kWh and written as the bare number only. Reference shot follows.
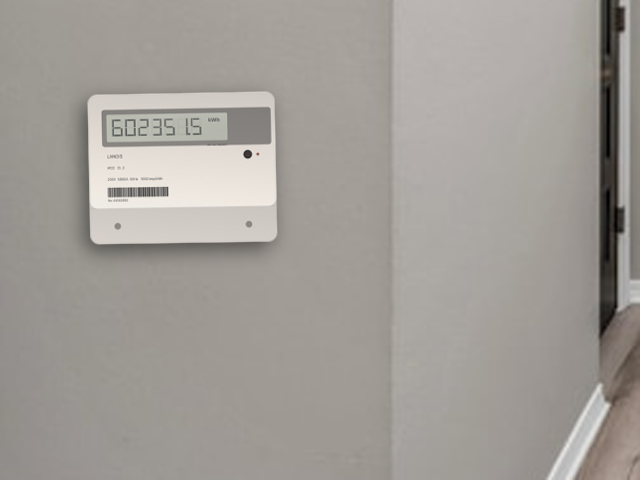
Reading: 602351.5
